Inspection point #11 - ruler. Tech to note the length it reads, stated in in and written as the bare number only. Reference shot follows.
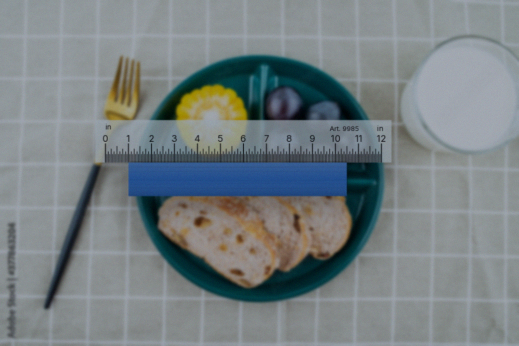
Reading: 9.5
